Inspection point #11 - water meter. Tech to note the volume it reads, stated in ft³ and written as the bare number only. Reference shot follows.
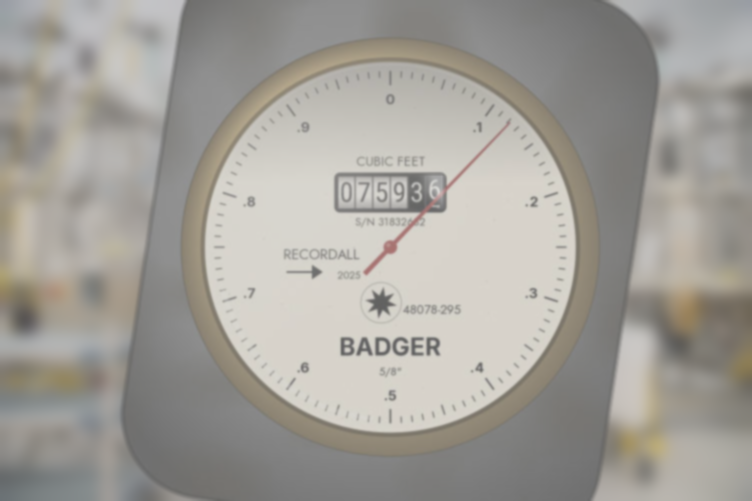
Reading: 75936.12
